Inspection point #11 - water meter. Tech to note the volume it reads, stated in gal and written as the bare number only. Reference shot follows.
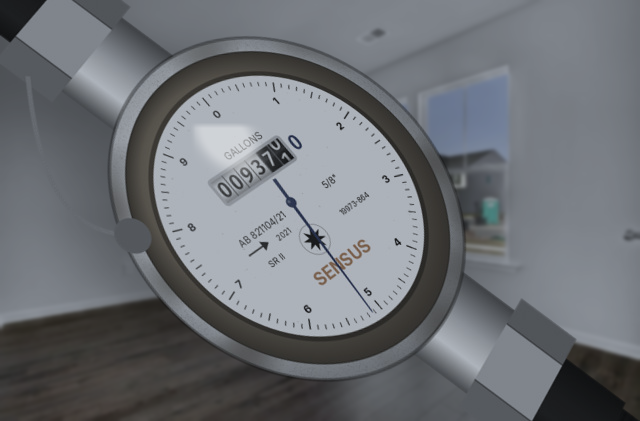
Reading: 93705.1
